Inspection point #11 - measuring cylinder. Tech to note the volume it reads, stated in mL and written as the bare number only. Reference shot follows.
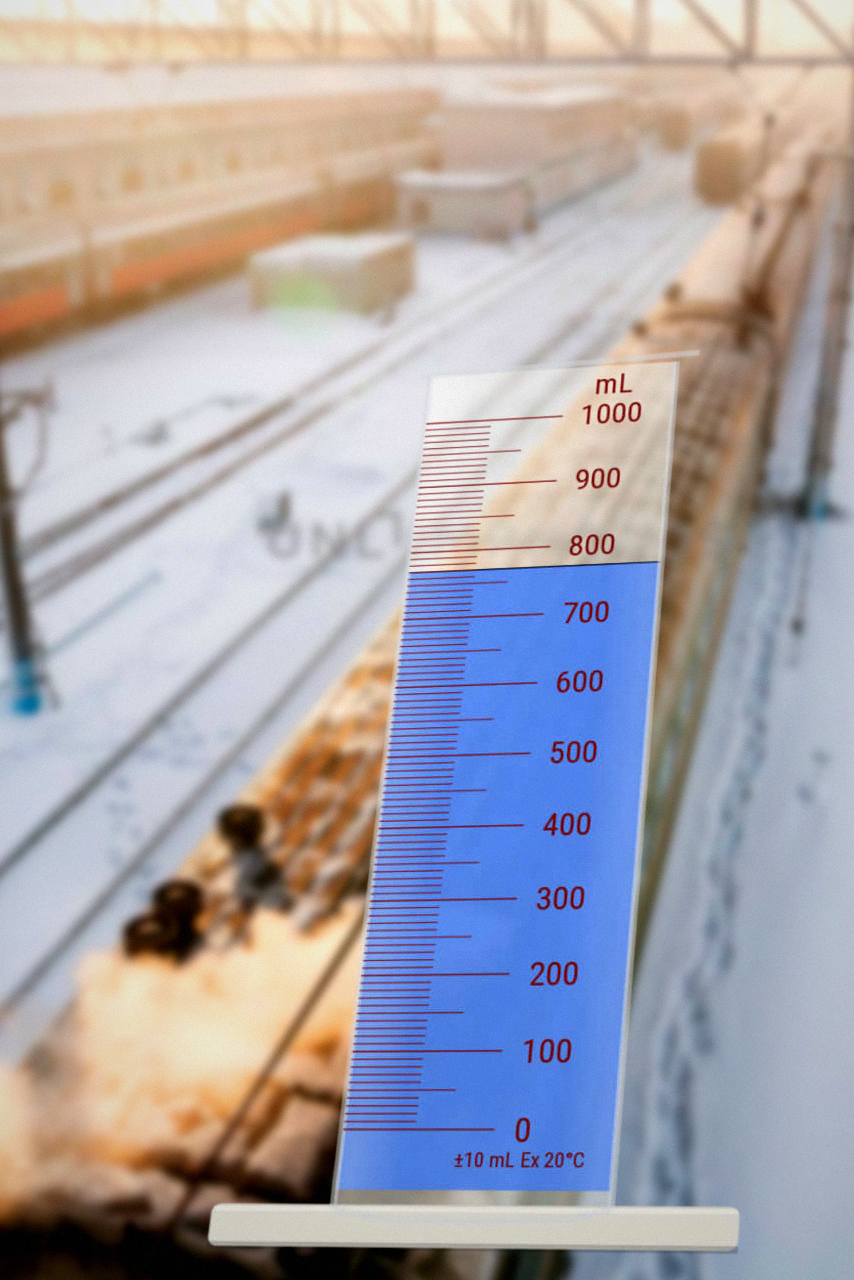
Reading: 770
